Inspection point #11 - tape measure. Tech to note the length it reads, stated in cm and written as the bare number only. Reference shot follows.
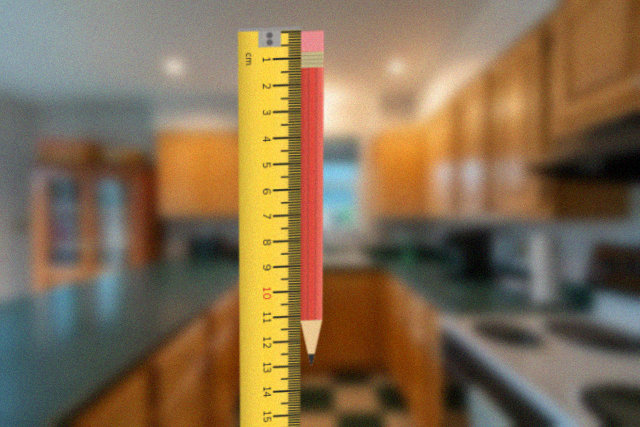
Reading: 13
